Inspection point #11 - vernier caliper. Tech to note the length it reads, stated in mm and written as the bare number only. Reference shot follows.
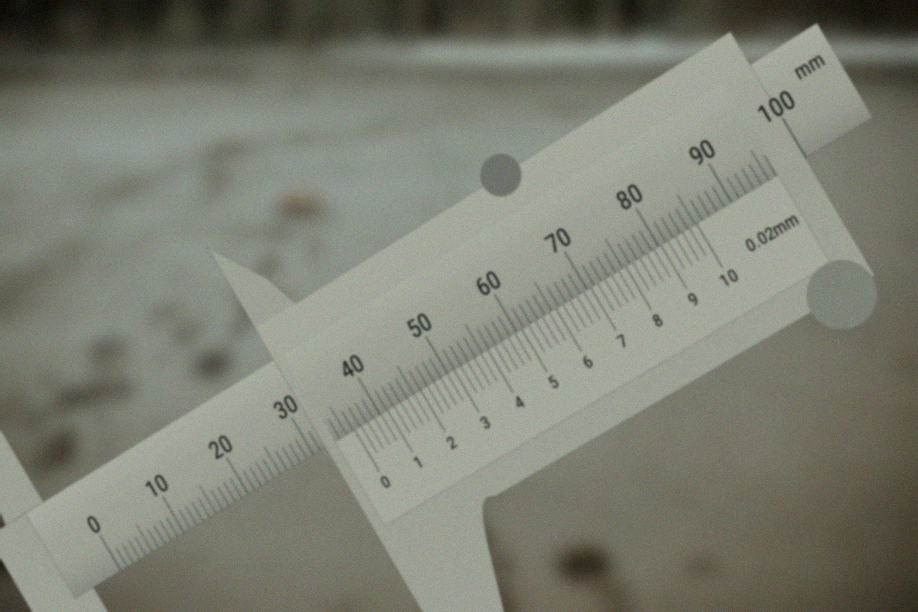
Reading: 36.2
